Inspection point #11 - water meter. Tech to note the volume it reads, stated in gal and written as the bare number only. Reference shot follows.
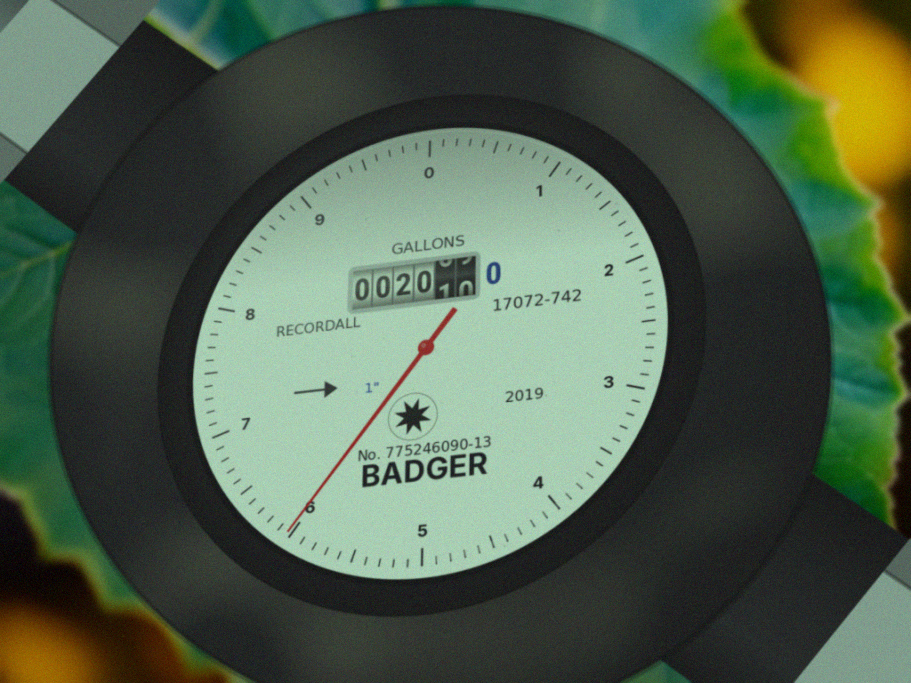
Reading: 20096.0
